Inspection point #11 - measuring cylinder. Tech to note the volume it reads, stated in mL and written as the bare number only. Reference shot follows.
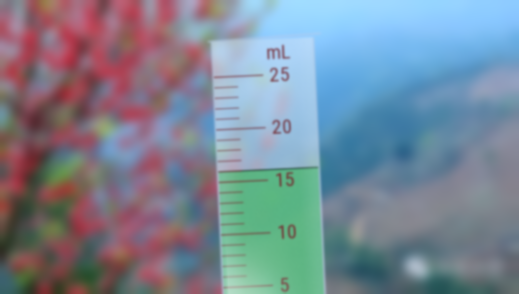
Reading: 16
